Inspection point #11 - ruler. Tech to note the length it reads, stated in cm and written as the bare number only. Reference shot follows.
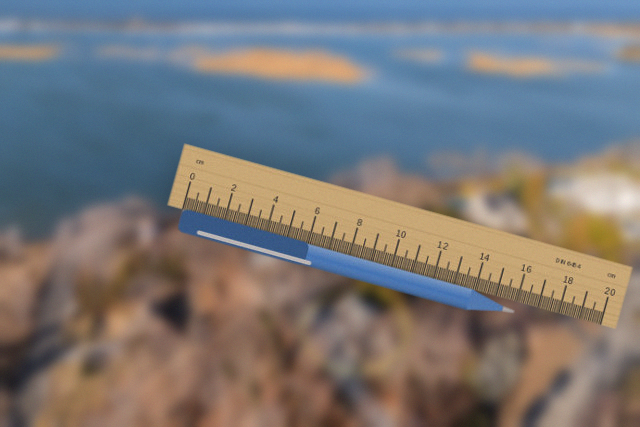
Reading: 16
